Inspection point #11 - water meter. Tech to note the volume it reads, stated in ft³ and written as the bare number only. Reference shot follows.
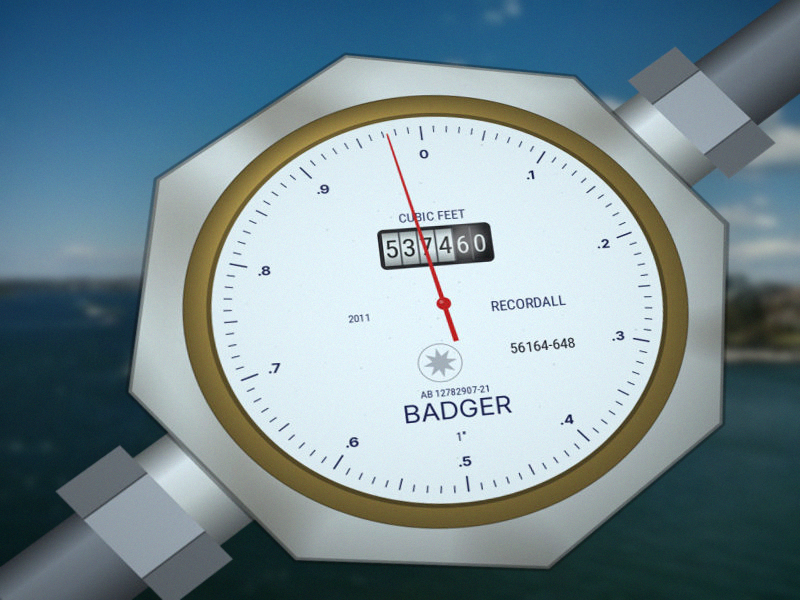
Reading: 537459.97
